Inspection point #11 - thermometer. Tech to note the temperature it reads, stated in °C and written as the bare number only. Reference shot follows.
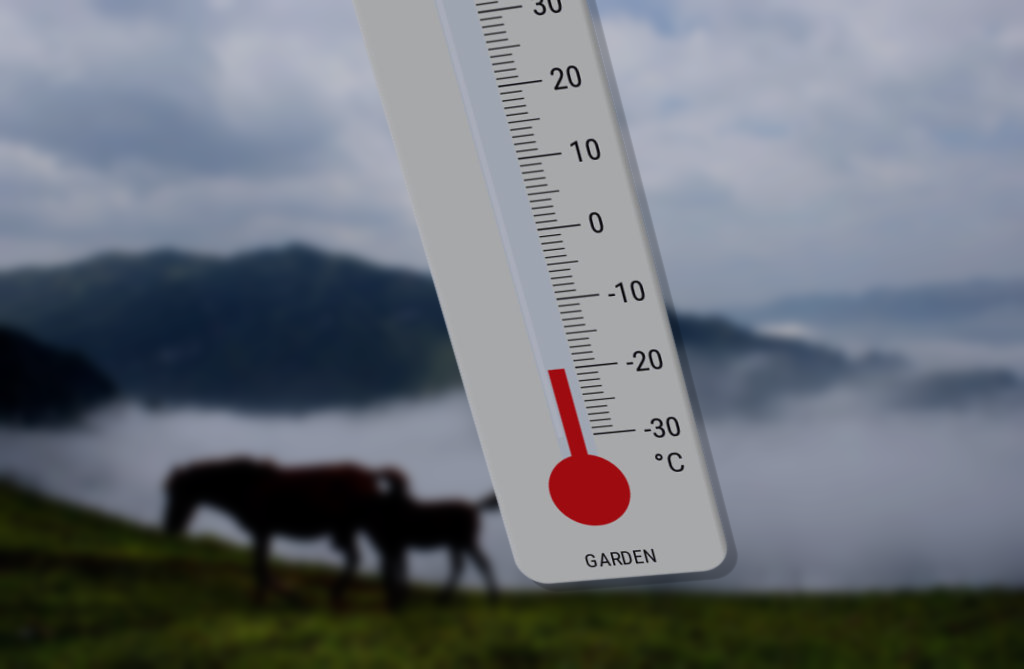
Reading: -20
